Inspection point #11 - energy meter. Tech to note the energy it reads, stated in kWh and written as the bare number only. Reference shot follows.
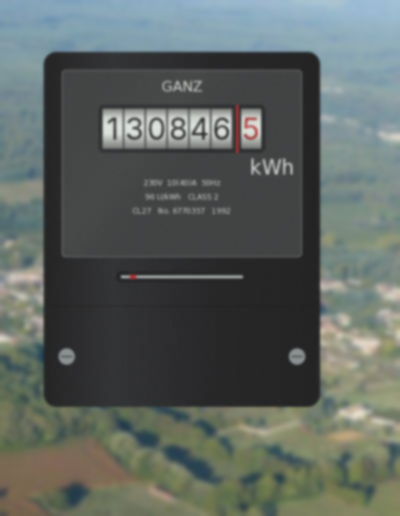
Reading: 130846.5
